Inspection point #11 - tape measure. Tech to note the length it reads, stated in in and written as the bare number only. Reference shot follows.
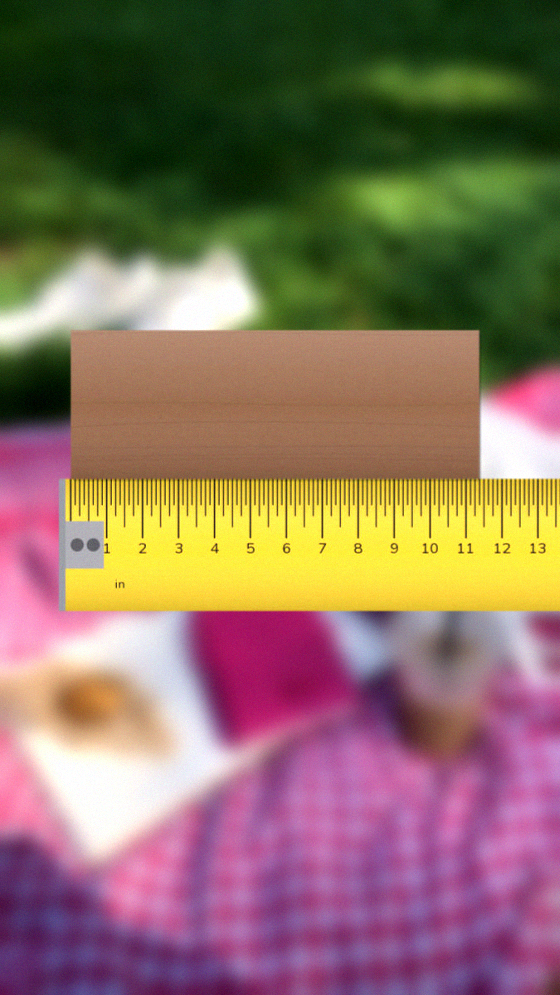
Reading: 11.375
